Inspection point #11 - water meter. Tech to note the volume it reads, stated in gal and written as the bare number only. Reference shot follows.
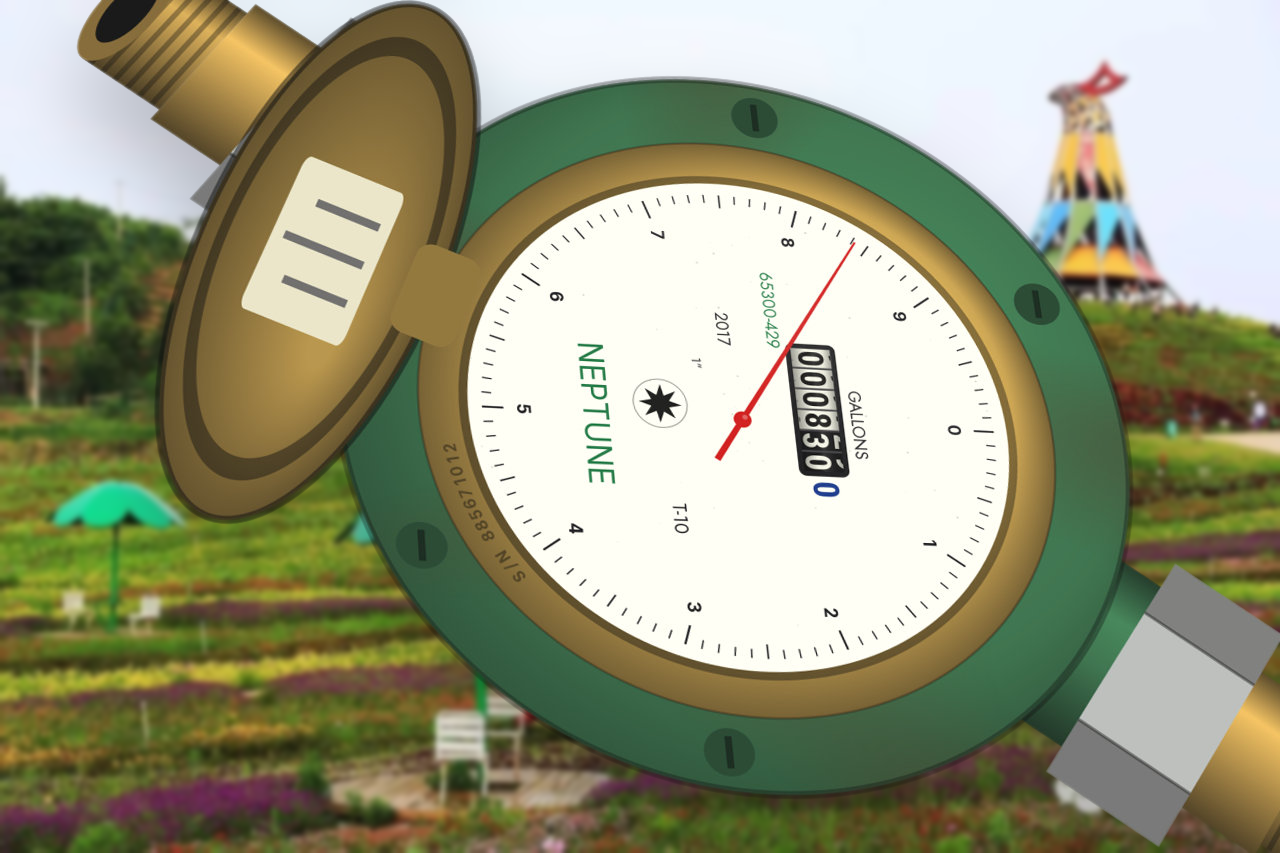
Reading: 8298.4
